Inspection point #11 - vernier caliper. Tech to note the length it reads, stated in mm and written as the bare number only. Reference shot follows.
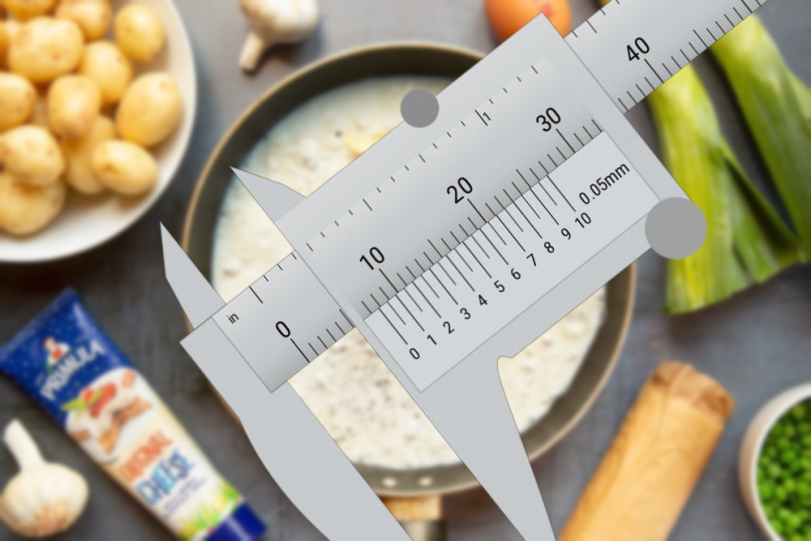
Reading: 7.8
